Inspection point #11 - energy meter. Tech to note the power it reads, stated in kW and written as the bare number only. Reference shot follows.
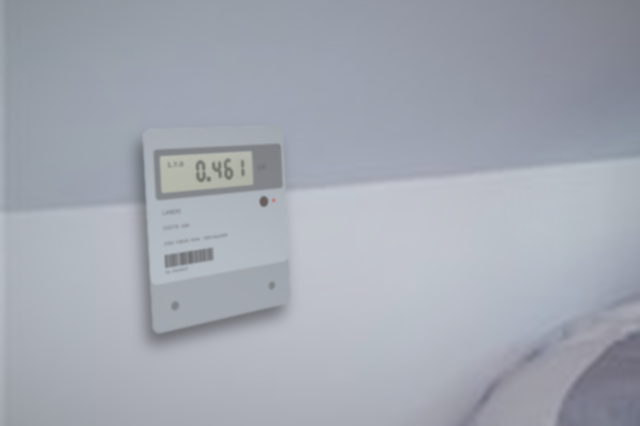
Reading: 0.461
